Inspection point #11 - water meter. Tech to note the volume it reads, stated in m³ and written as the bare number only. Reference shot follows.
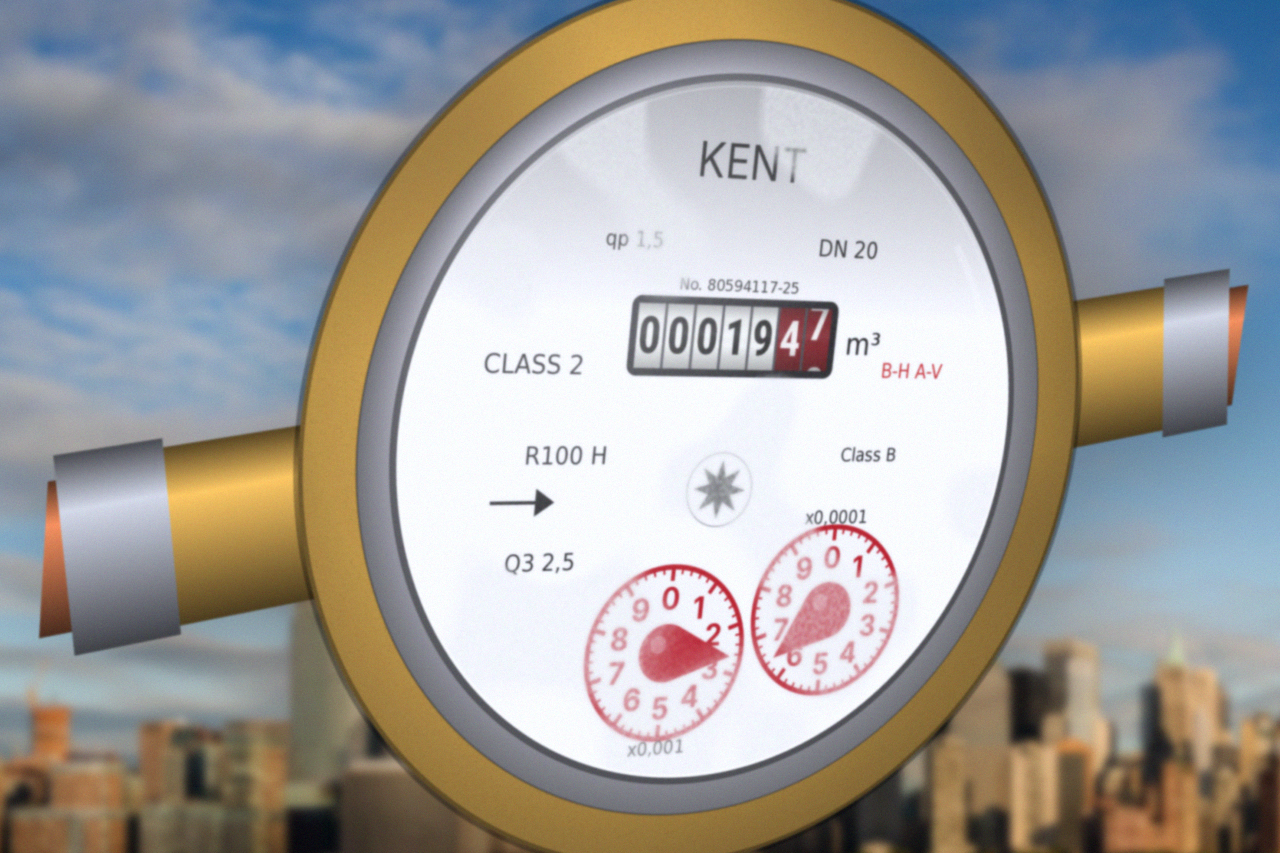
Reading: 19.4726
